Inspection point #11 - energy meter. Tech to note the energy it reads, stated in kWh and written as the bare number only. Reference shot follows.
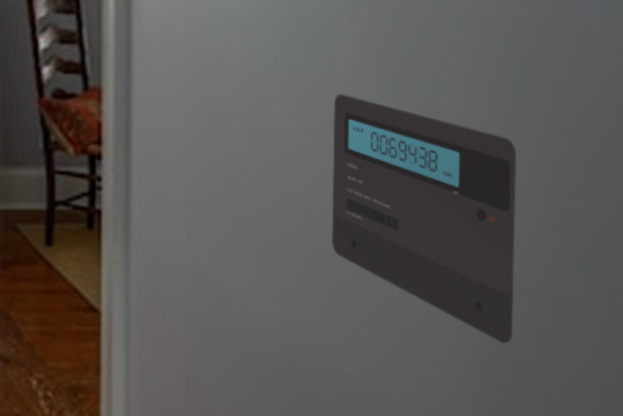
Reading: 69438
